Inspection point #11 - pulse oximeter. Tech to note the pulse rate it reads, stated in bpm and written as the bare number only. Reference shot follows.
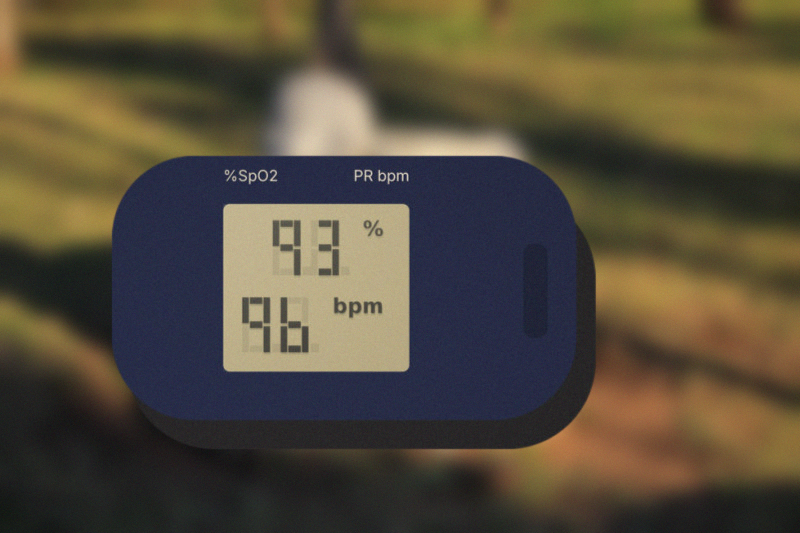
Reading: 96
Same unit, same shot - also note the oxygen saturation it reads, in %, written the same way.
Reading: 93
